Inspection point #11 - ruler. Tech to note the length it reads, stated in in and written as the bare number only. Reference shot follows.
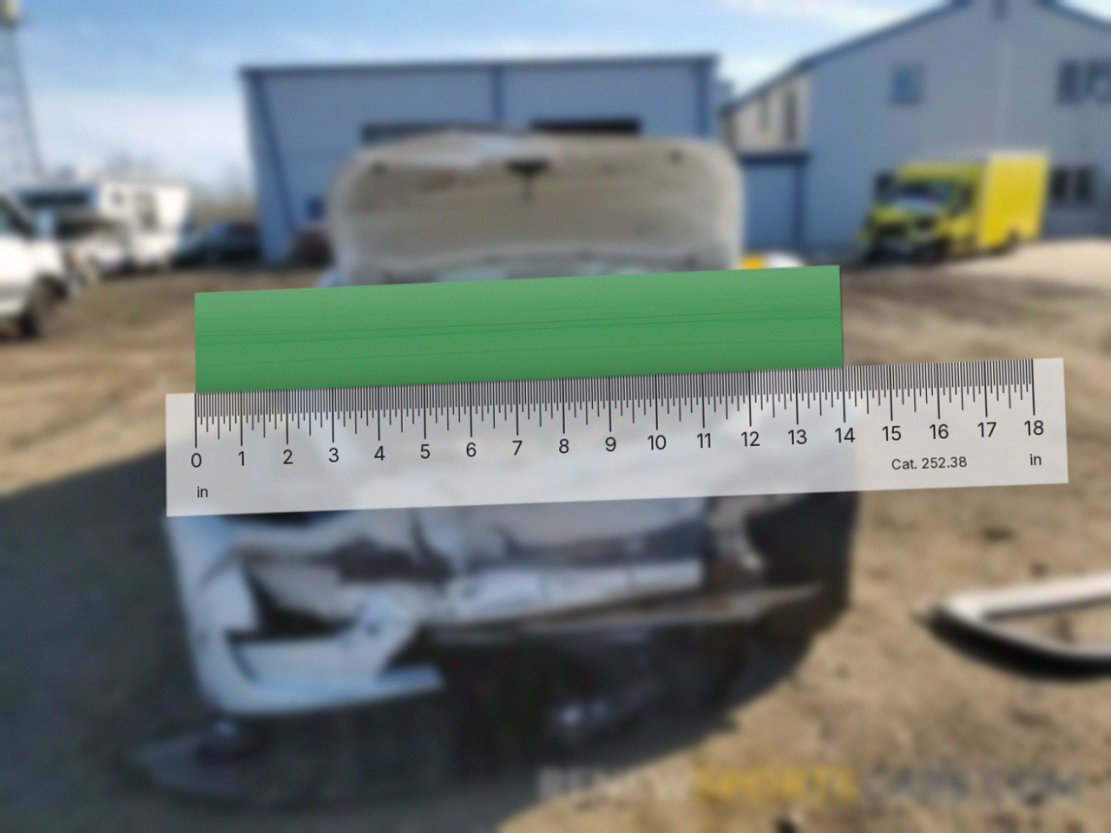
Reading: 14
